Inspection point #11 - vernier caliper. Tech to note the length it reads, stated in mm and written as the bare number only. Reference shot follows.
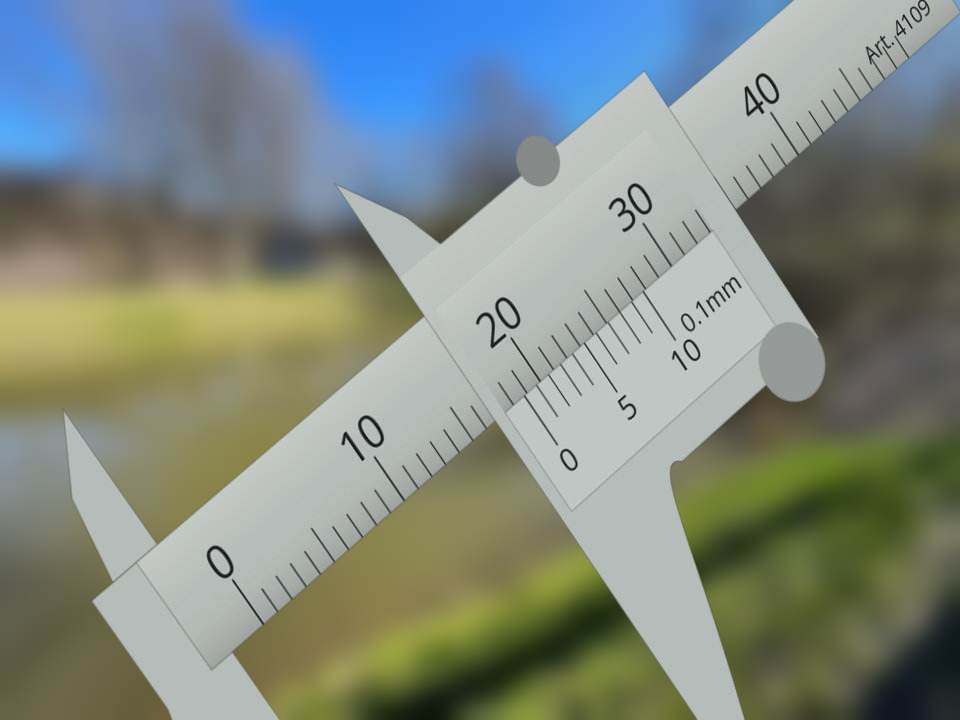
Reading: 18.8
